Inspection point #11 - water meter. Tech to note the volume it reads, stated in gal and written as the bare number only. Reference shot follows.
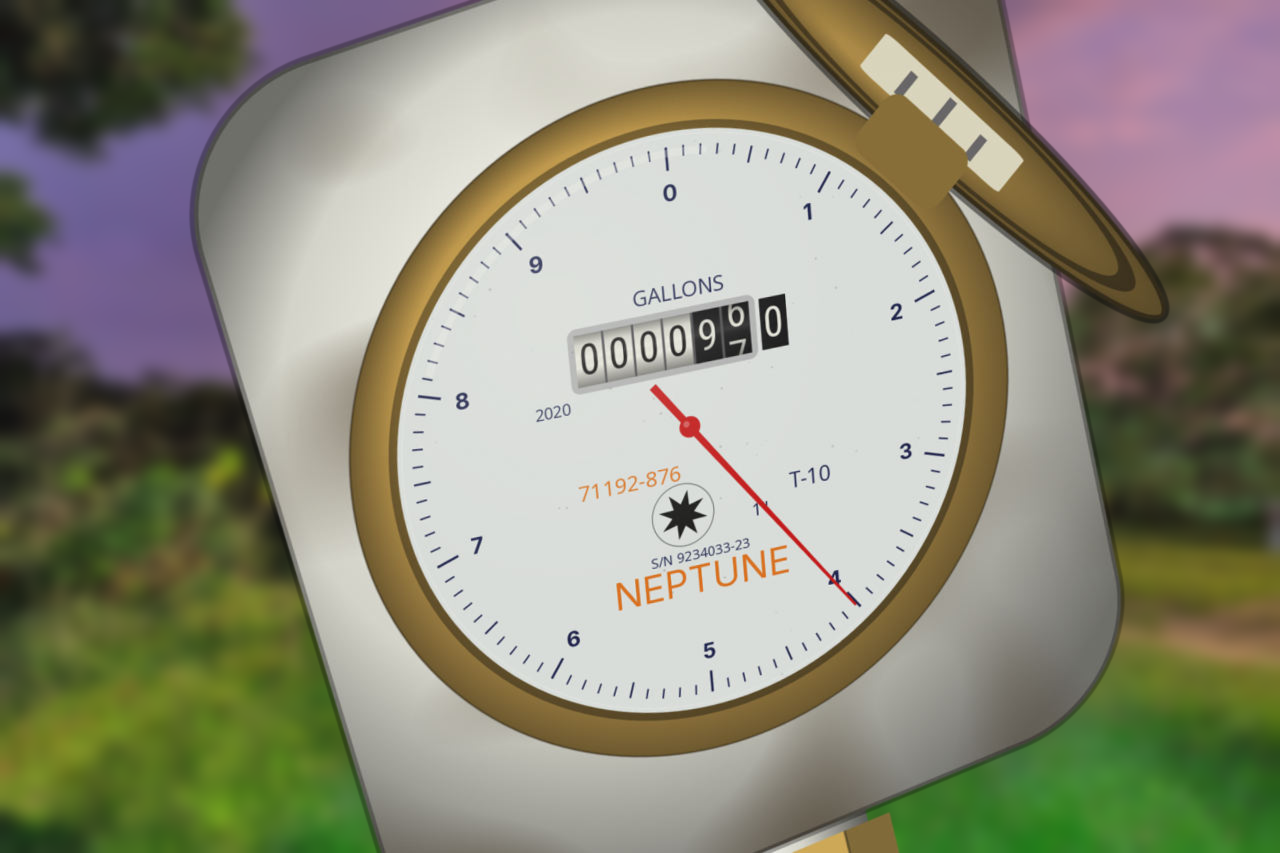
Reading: 964.0
